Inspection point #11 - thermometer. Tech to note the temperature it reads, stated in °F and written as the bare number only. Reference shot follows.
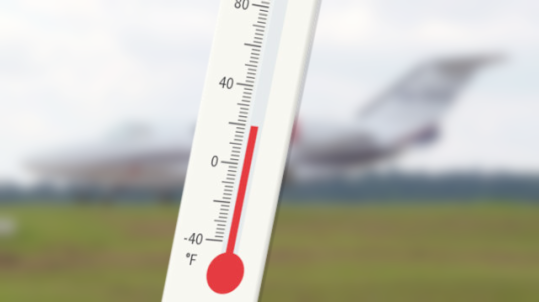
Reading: 20
